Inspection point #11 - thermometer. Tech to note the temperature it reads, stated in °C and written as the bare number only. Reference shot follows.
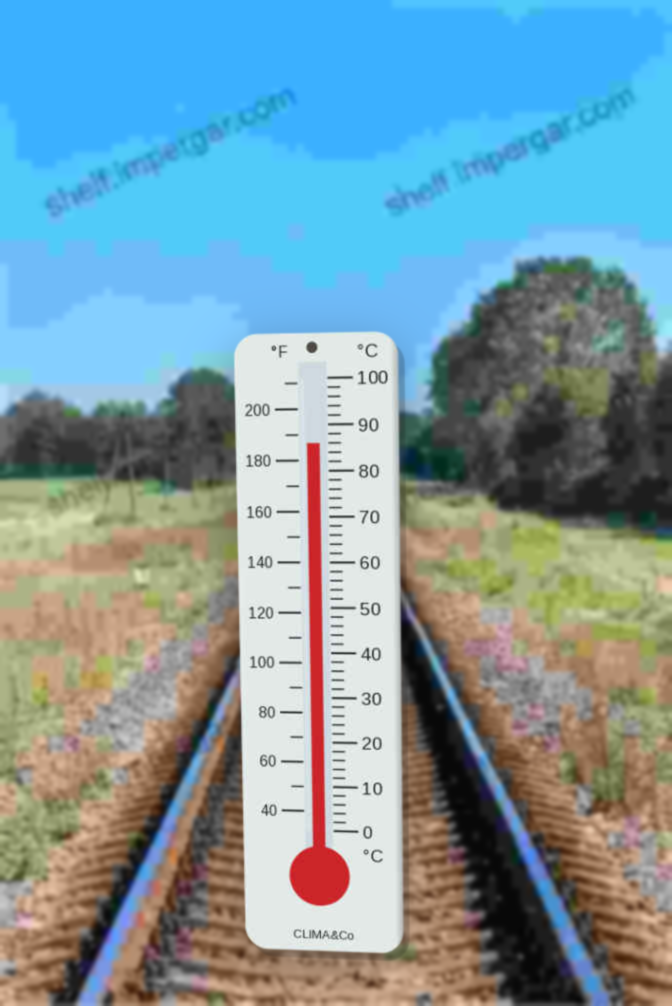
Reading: 86
